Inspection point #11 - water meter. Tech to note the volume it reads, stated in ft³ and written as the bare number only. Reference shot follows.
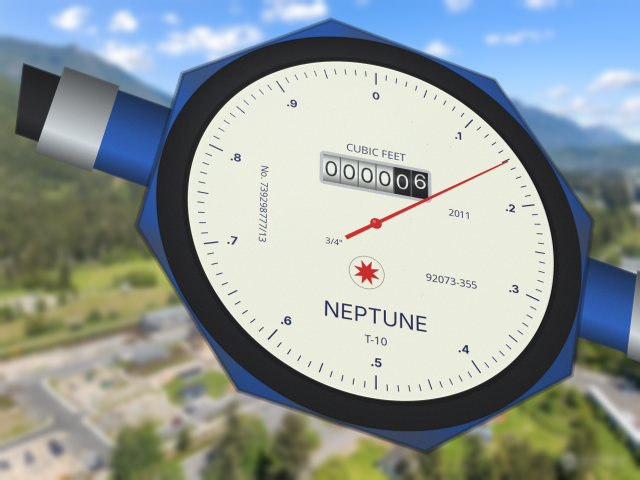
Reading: 6.15
